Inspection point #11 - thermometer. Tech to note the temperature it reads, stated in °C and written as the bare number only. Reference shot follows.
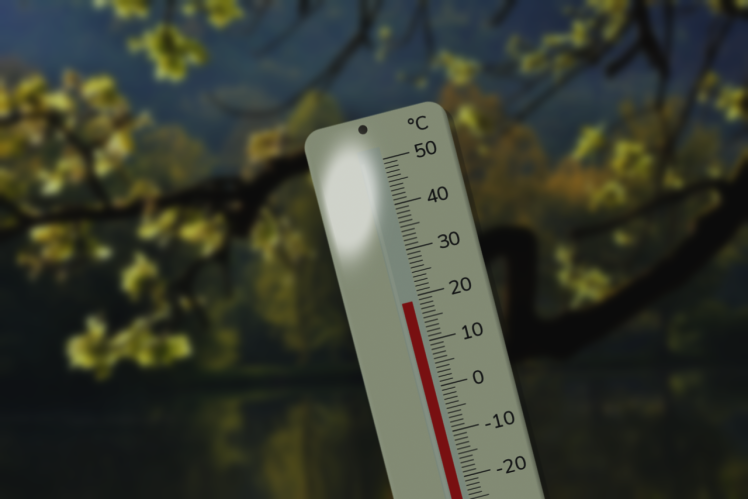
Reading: 19
